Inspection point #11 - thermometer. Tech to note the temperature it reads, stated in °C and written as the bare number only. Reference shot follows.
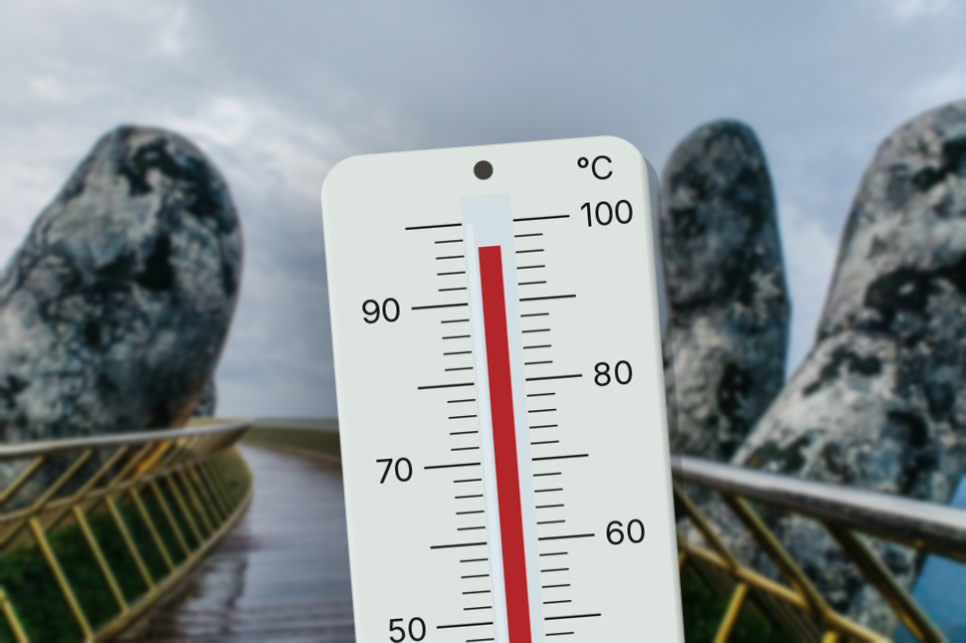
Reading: 97
